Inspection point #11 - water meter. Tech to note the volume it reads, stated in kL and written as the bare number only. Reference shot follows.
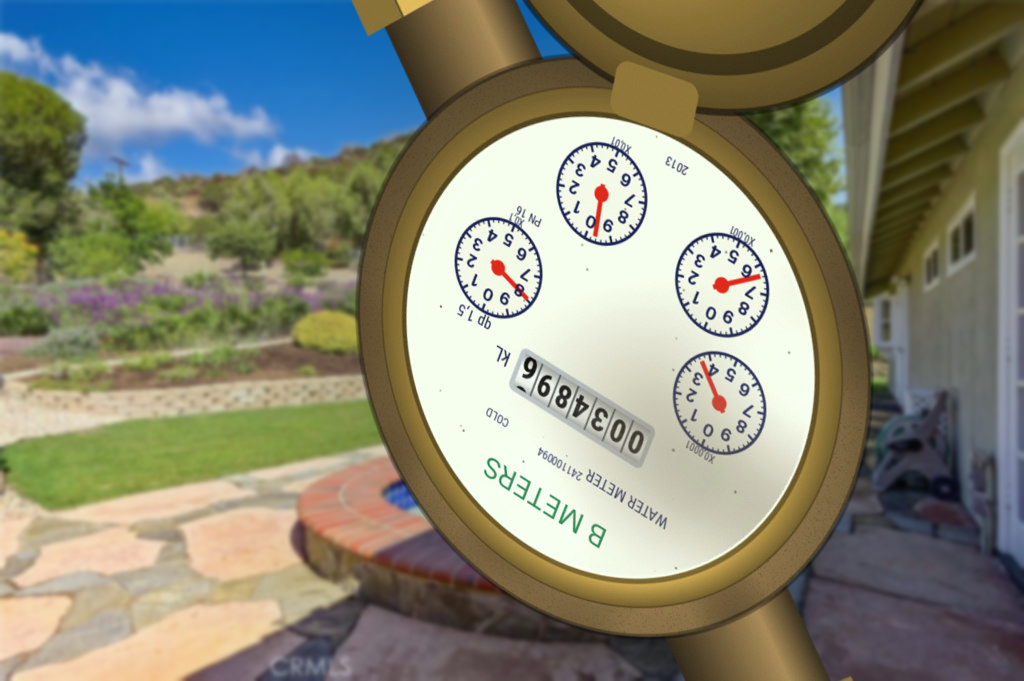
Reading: 34895.7963
